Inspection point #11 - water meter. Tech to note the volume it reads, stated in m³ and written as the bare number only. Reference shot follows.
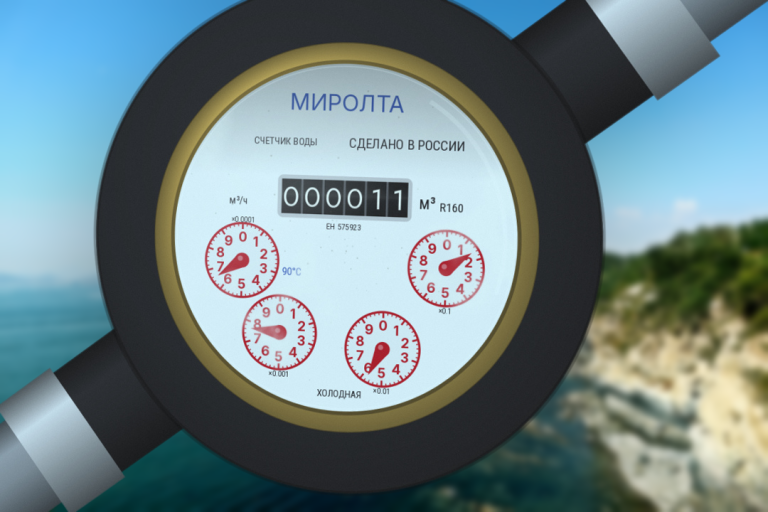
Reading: 11.1576
